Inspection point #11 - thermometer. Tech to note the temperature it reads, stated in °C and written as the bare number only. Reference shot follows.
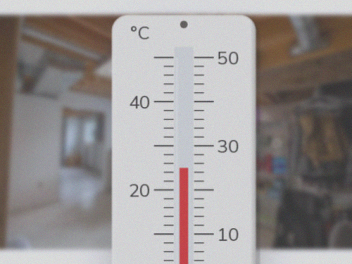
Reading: 25
